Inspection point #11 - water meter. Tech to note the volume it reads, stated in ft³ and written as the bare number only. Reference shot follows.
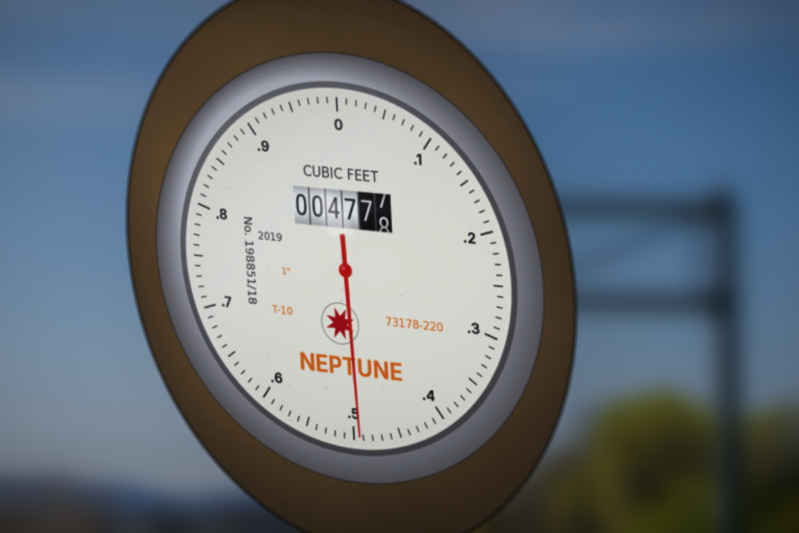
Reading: 4777.49
